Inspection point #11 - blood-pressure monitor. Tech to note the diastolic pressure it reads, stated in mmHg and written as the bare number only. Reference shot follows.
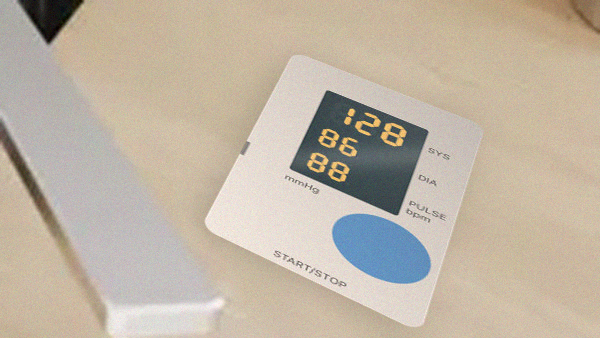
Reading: 86
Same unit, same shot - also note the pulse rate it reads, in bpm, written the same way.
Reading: 88
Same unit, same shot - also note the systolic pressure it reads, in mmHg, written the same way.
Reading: 128
